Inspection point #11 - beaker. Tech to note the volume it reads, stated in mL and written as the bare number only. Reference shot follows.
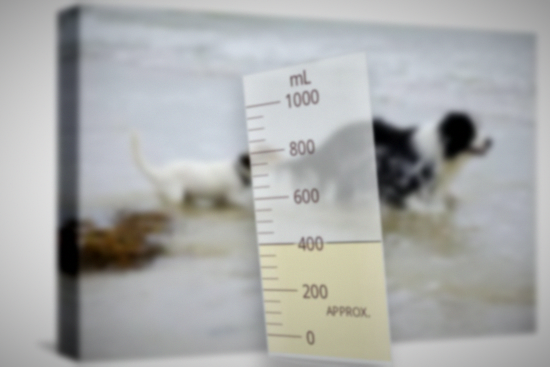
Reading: 400
